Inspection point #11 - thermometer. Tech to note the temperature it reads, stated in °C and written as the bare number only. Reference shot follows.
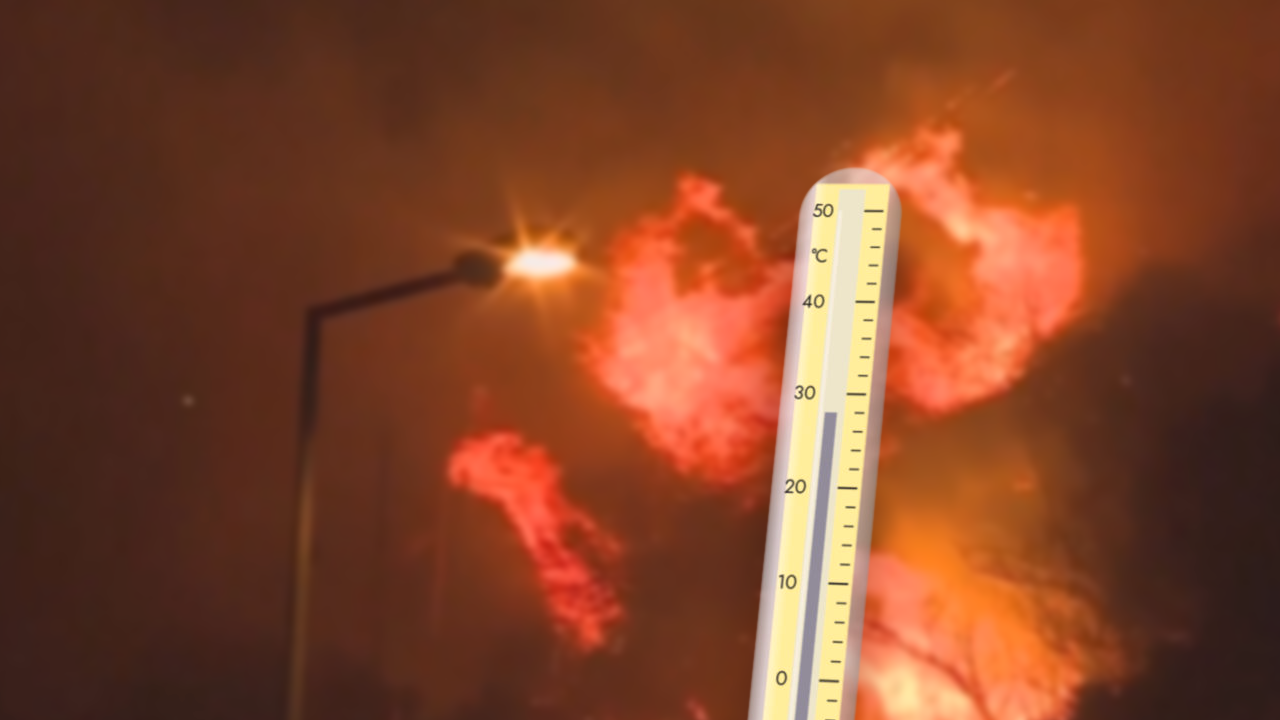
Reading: 28
